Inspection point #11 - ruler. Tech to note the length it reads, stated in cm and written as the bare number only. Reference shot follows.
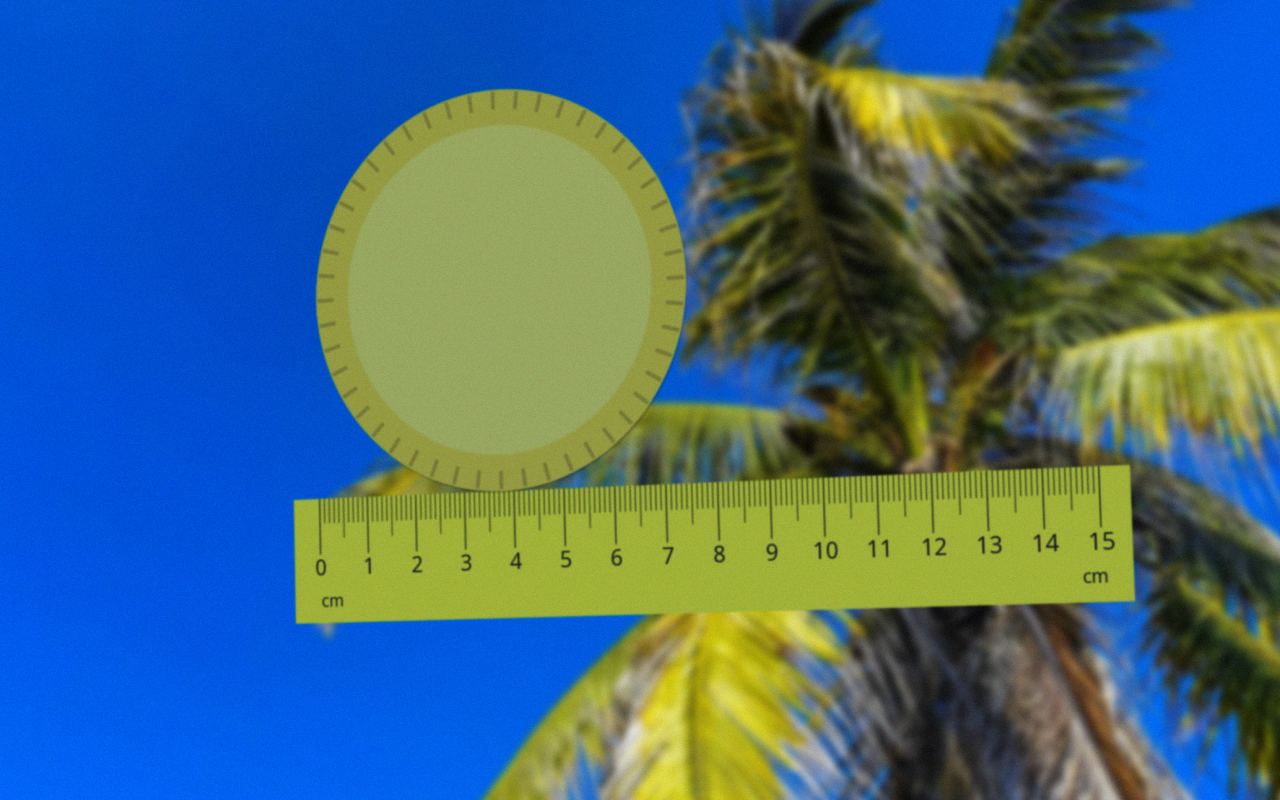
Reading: 7.5
